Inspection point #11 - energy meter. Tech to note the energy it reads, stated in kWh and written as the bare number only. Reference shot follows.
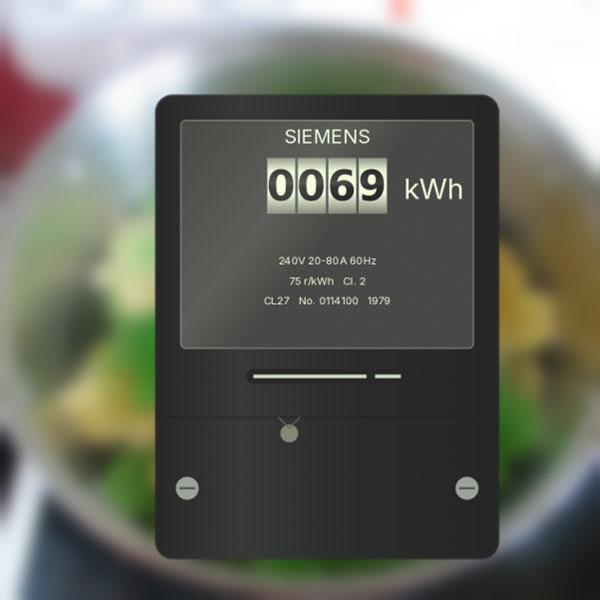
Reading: 69
